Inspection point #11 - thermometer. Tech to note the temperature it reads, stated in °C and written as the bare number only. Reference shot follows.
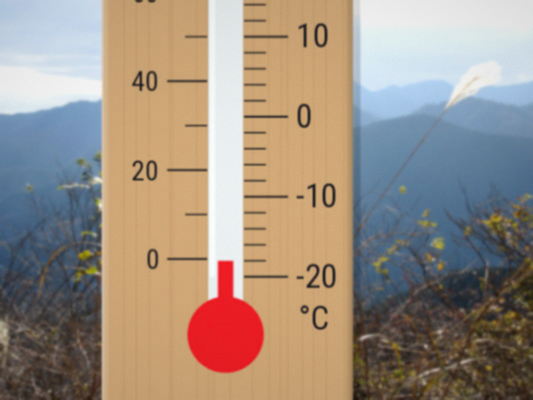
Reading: -18
